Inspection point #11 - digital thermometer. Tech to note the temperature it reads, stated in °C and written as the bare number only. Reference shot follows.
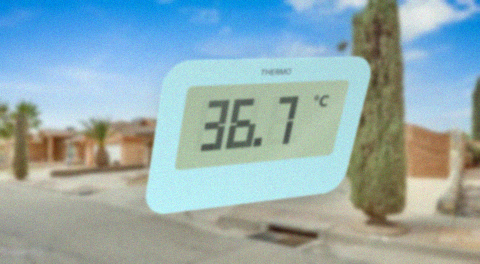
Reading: 36.7
